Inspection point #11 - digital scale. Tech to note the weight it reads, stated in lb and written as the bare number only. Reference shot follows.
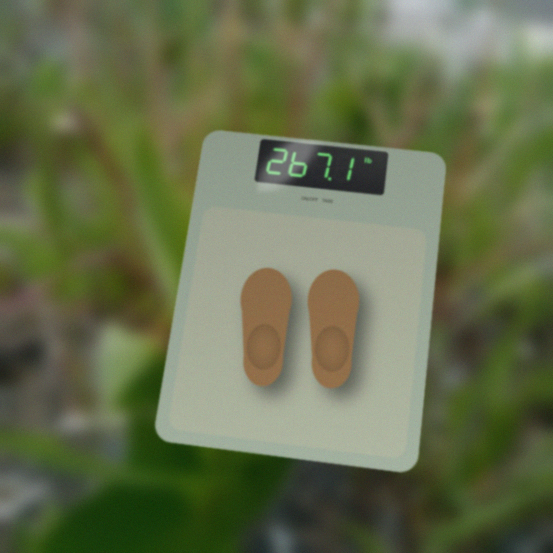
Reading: 267.1
